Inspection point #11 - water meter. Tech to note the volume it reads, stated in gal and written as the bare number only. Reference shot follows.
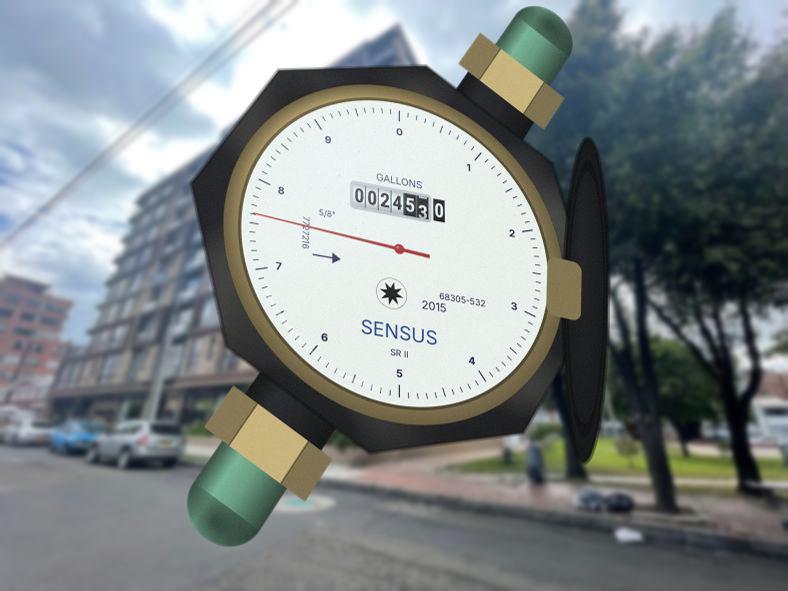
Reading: 24527.6
